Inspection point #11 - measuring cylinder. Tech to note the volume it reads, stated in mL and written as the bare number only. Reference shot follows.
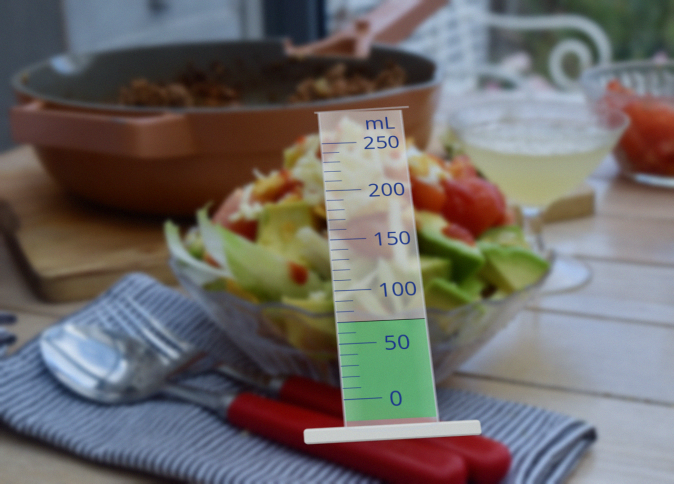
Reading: 70
